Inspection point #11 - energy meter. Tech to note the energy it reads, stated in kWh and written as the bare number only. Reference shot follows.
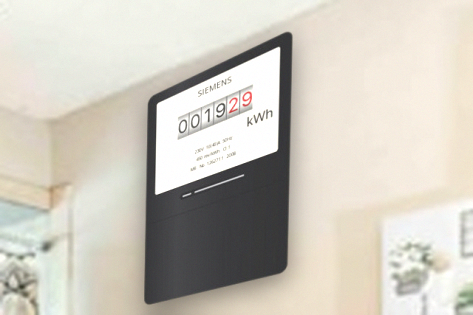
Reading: 19.29
